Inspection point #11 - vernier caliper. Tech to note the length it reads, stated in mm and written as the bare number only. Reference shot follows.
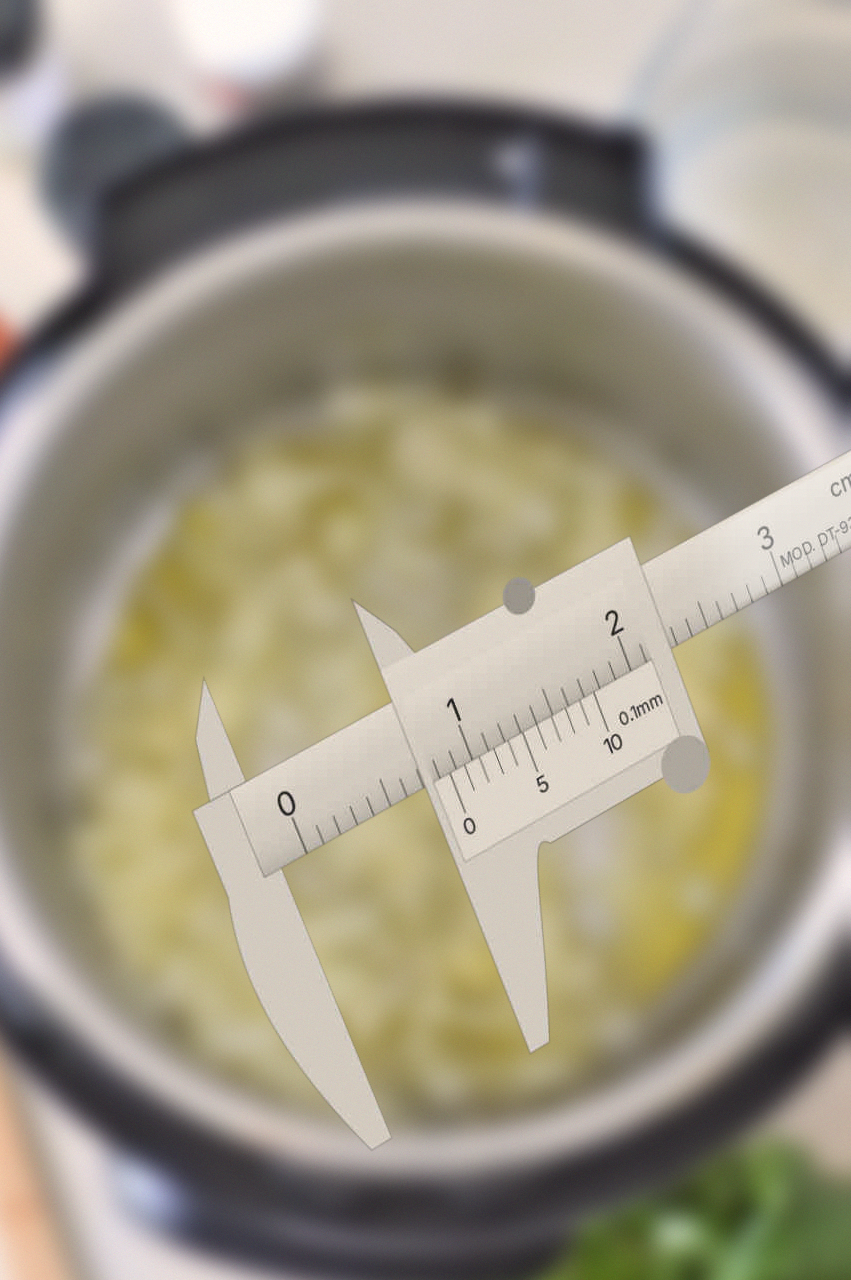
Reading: 8.6
